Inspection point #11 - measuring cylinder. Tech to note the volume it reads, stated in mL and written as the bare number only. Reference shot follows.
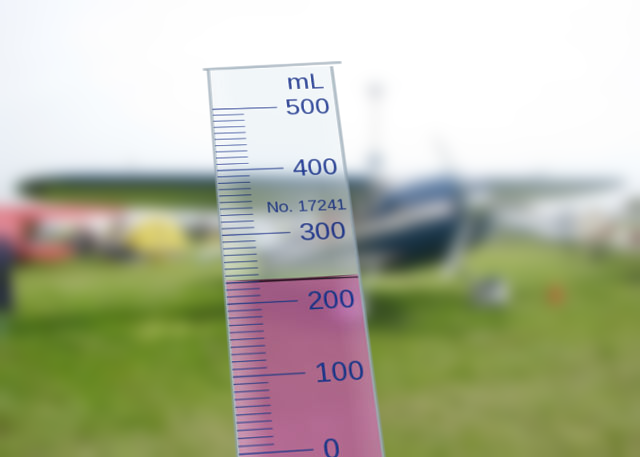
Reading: 230
